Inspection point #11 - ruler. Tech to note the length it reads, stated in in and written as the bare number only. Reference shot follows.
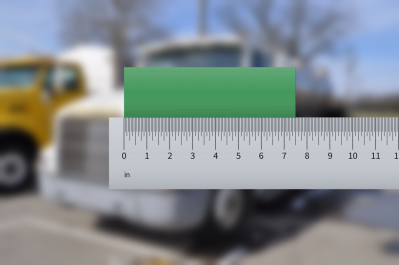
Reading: 7.5
